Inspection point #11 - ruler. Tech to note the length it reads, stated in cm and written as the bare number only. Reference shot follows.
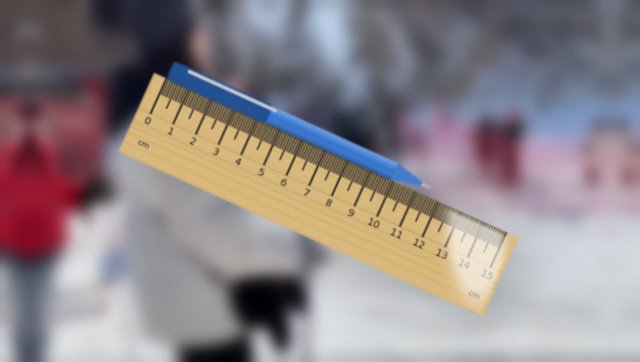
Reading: 11.5
